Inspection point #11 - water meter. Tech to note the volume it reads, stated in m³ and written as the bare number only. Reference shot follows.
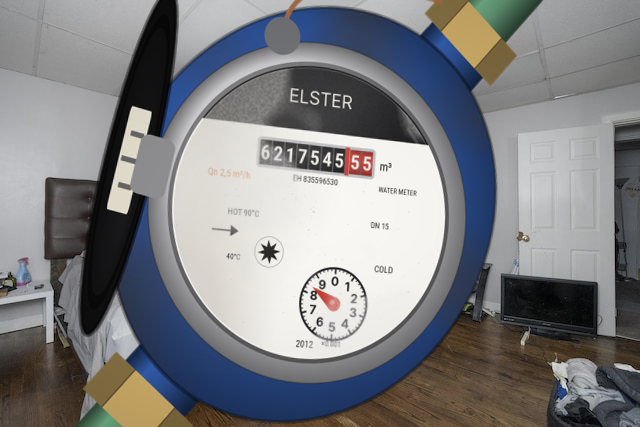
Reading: 6217545.558
